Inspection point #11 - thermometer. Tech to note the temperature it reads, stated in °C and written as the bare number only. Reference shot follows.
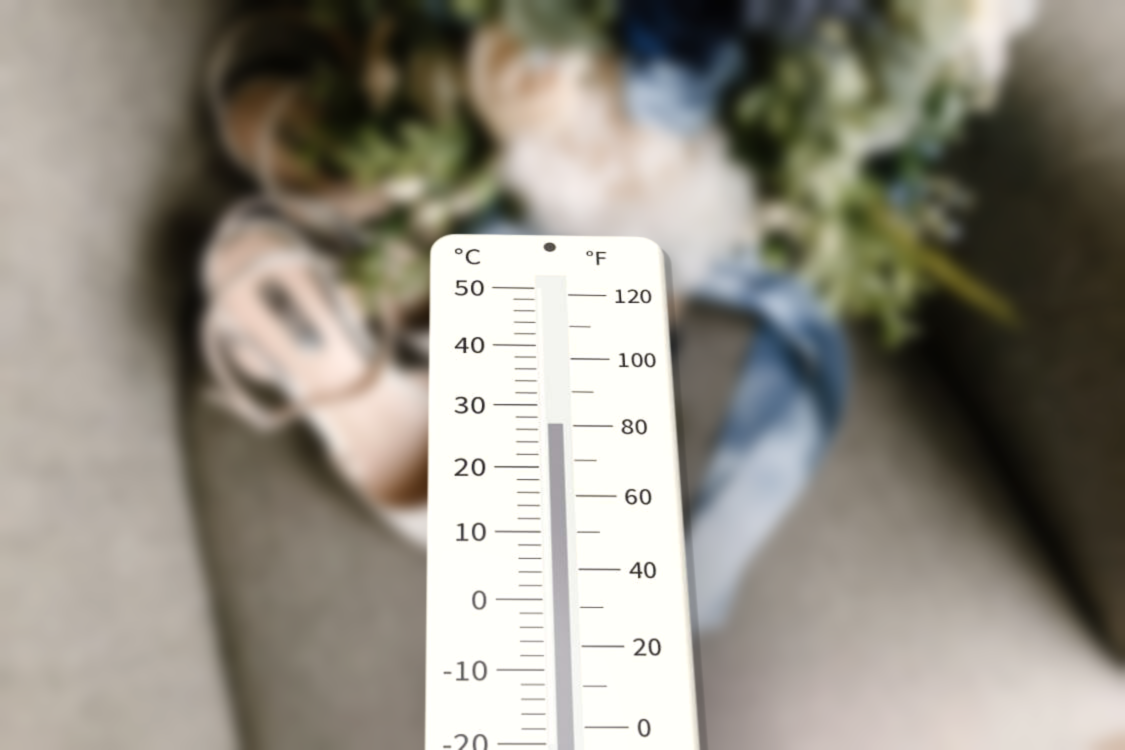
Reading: 27
